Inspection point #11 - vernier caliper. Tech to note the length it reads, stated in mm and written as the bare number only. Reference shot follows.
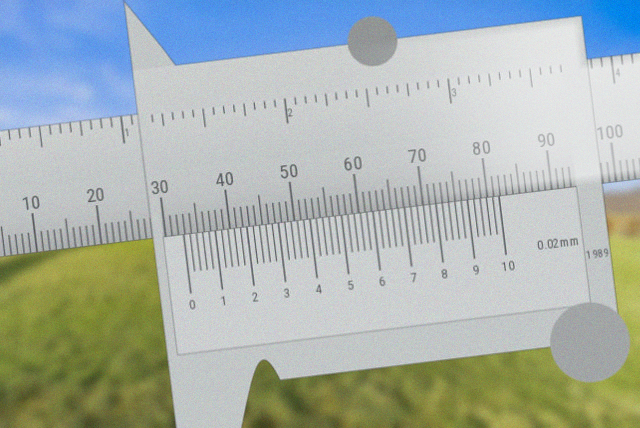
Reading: 32.8
